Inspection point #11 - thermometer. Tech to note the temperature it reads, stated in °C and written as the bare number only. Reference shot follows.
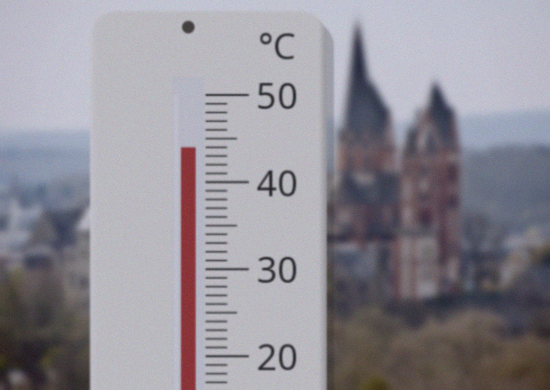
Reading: 44
